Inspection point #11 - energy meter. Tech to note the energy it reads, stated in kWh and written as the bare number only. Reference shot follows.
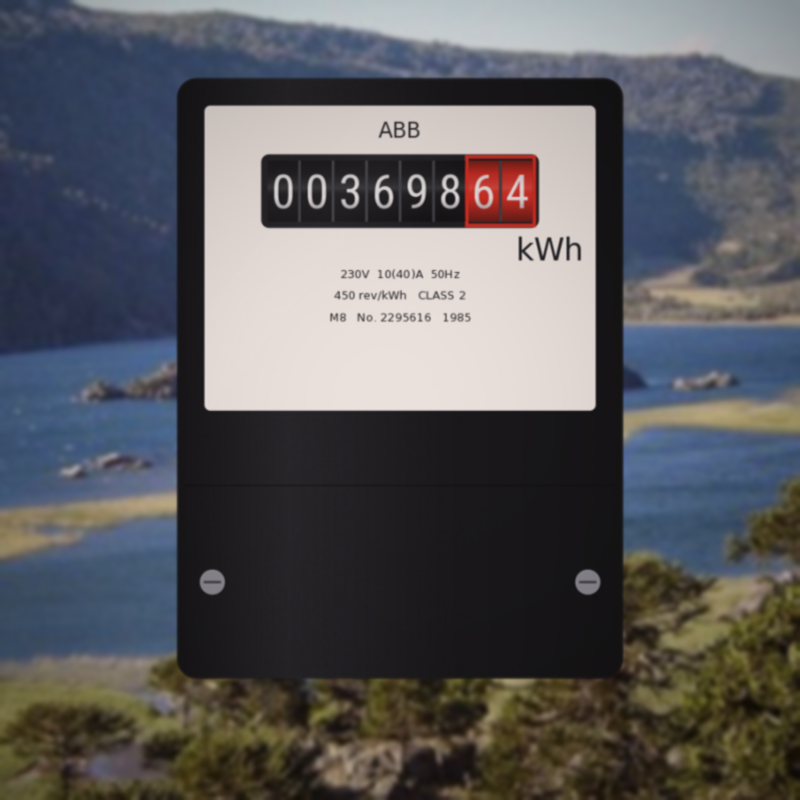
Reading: 3698.64
